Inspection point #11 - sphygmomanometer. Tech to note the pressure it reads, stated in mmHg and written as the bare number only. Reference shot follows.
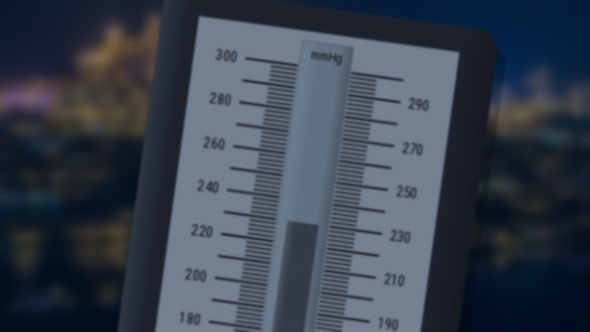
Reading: 230
